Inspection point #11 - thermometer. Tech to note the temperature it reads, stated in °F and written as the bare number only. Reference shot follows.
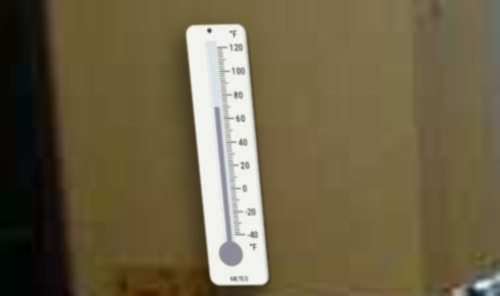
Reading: 70
